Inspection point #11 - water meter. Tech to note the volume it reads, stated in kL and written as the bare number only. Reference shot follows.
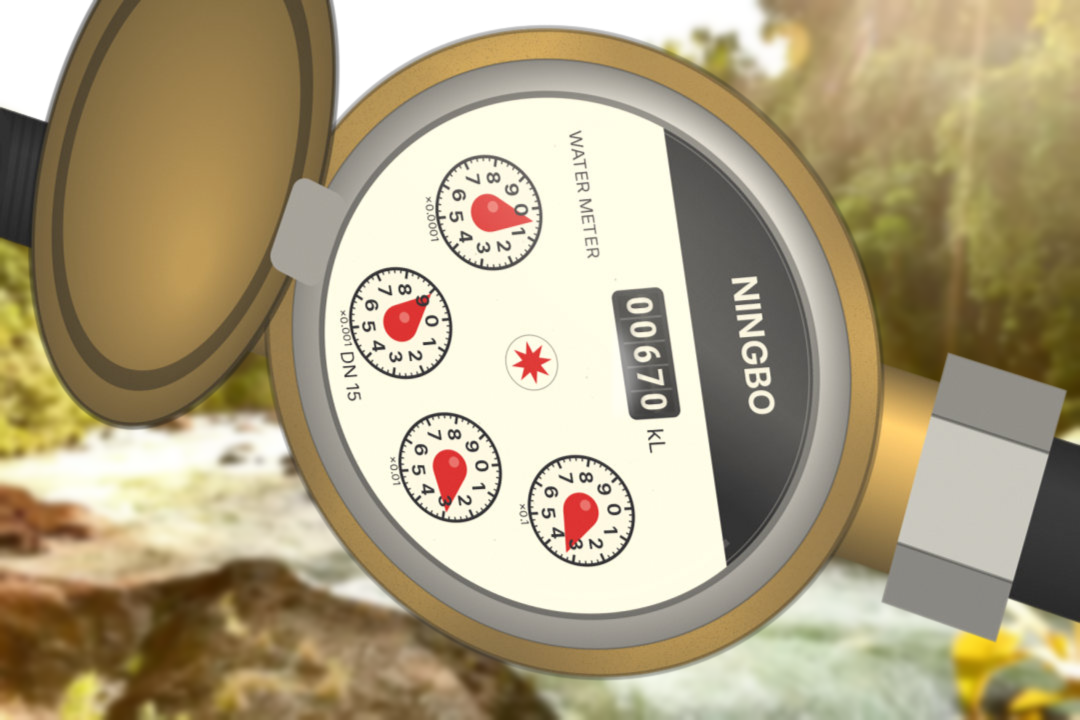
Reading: 670.3290
